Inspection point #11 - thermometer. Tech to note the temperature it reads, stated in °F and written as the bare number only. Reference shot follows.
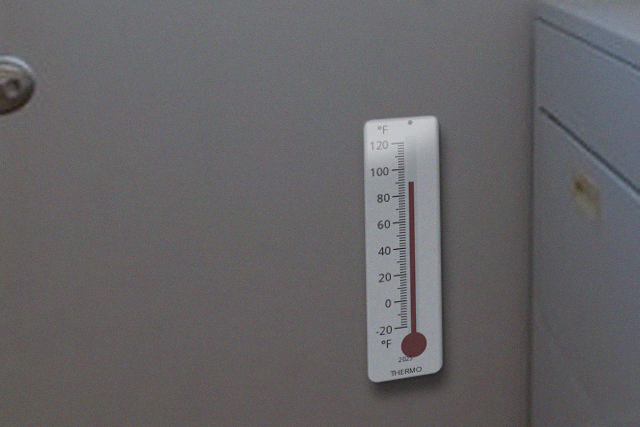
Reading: 90
